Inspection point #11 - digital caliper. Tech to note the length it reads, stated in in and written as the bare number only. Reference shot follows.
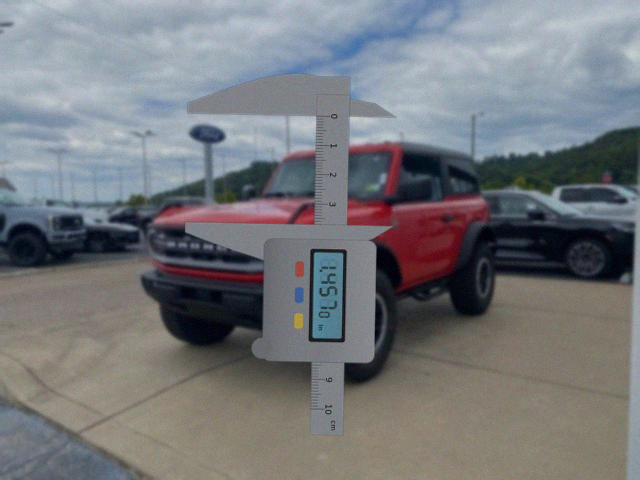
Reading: 1.4570
